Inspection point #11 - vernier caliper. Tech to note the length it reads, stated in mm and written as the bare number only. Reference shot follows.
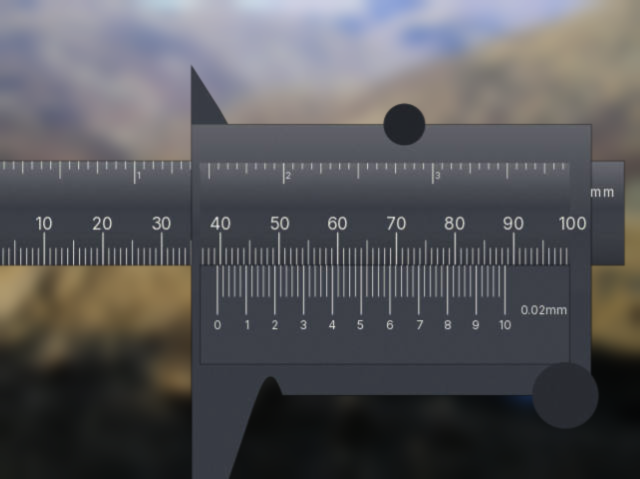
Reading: 39.5
